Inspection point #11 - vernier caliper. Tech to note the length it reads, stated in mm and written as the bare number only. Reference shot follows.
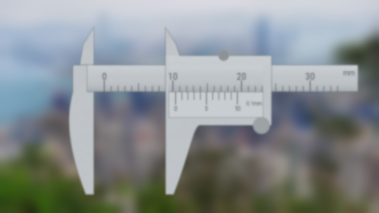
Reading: 10.4
